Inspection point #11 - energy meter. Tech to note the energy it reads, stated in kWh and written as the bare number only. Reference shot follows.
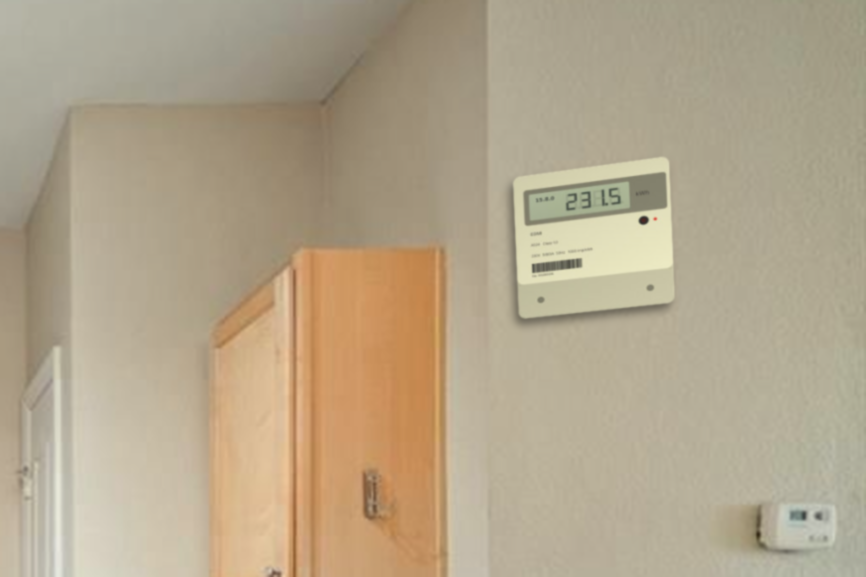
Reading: 231.5
